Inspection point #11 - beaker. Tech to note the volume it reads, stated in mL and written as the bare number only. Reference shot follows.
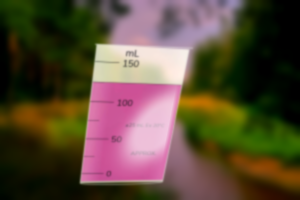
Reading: 125
